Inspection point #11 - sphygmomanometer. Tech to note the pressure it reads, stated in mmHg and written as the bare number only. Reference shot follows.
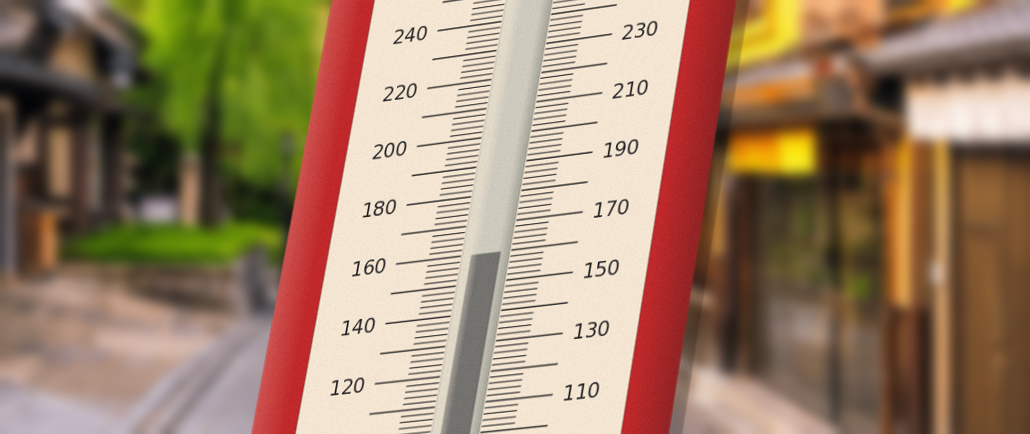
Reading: 160
